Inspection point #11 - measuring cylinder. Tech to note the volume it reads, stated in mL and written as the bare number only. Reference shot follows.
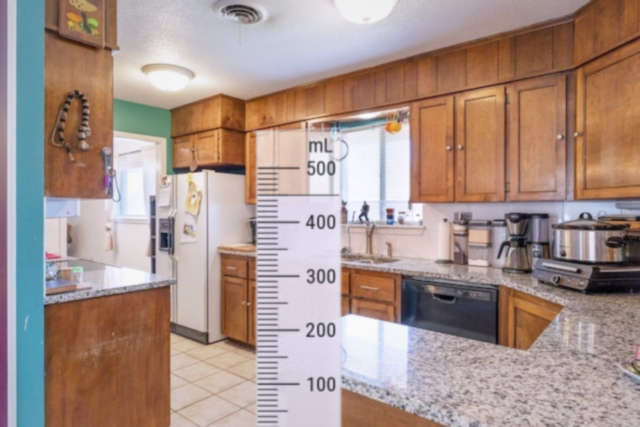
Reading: 450
